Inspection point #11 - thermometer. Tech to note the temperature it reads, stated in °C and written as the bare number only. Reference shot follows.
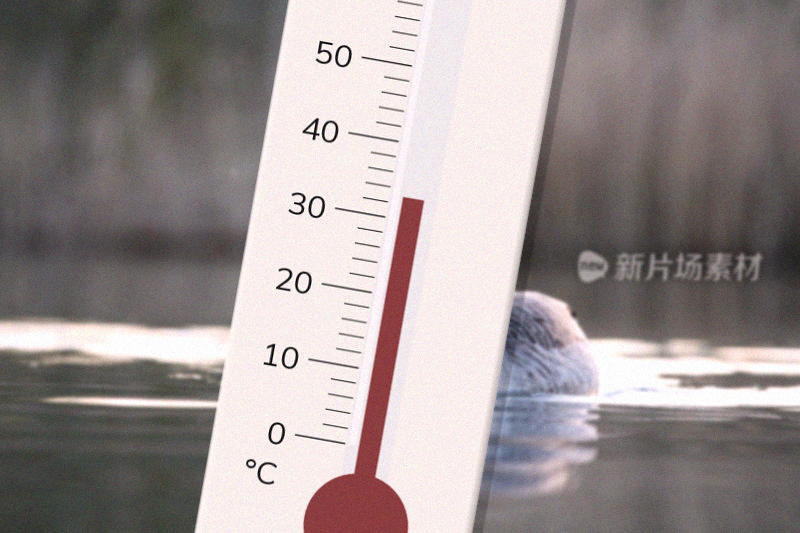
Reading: 33
